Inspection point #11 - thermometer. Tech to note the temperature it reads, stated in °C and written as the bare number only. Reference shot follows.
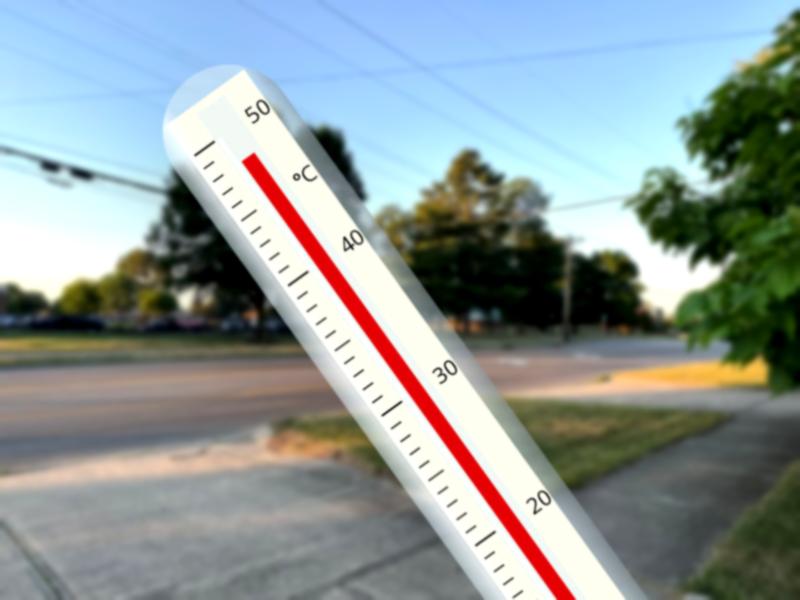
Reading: 48
